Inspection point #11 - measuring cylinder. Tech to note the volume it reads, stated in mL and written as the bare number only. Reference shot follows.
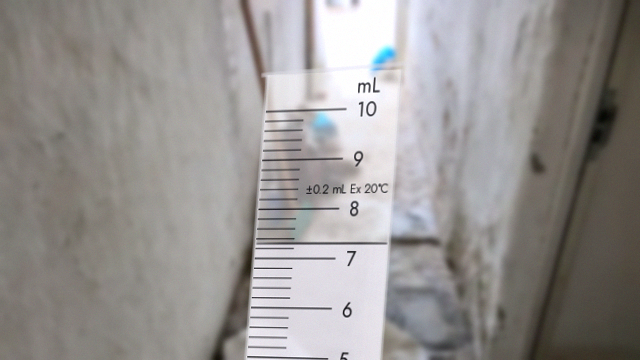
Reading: 7.3
